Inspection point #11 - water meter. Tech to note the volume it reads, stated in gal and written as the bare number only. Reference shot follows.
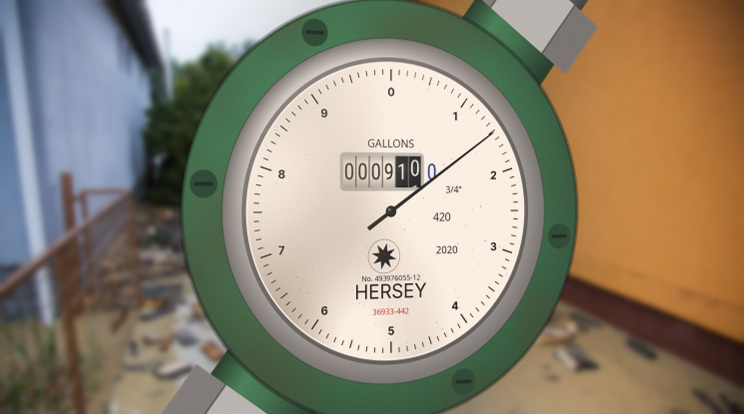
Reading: 9101.5
